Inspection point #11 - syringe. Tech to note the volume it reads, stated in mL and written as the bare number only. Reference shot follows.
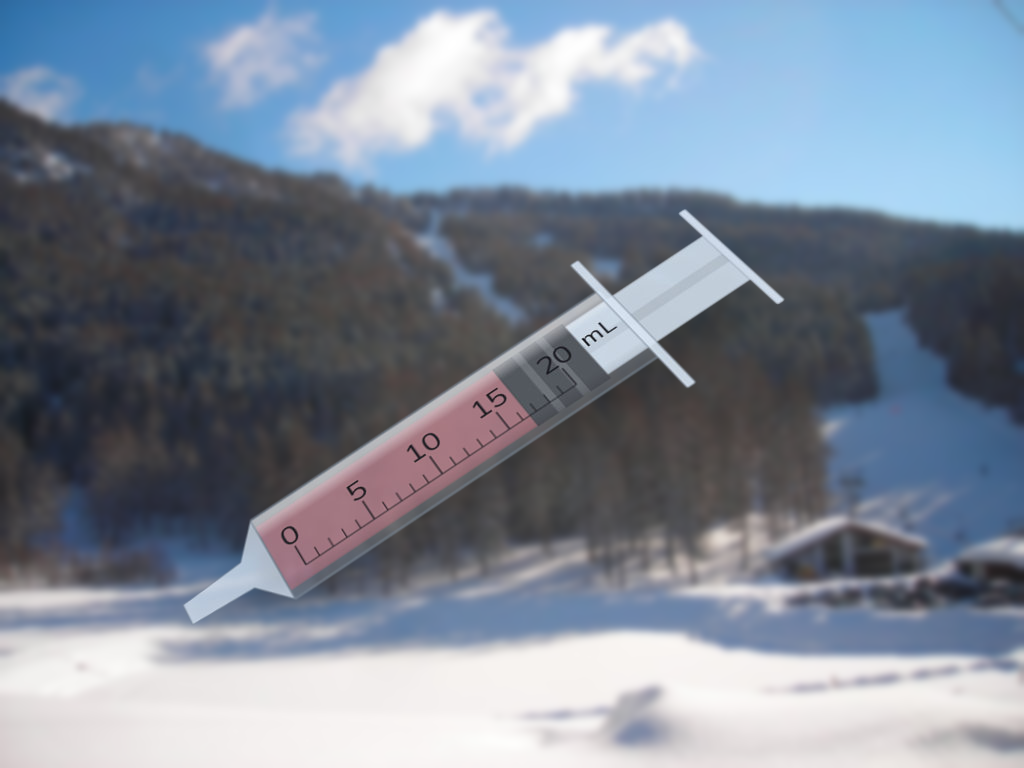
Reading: 16.5
